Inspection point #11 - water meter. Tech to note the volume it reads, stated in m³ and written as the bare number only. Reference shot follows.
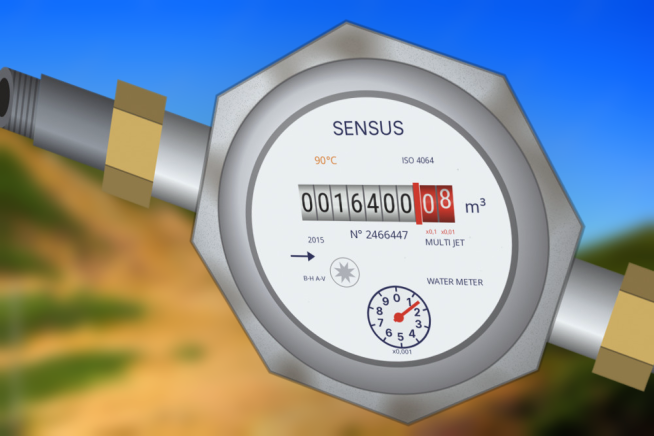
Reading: 16400.081
